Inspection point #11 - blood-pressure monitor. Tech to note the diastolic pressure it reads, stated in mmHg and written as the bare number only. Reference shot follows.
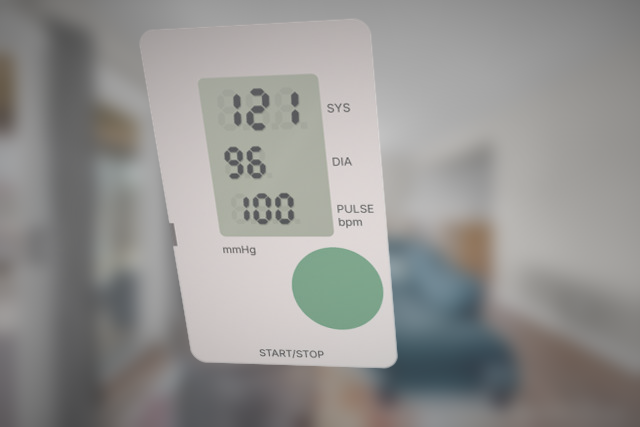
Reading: 96
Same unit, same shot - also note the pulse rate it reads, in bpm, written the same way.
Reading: 100
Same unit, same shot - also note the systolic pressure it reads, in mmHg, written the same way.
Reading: 121
